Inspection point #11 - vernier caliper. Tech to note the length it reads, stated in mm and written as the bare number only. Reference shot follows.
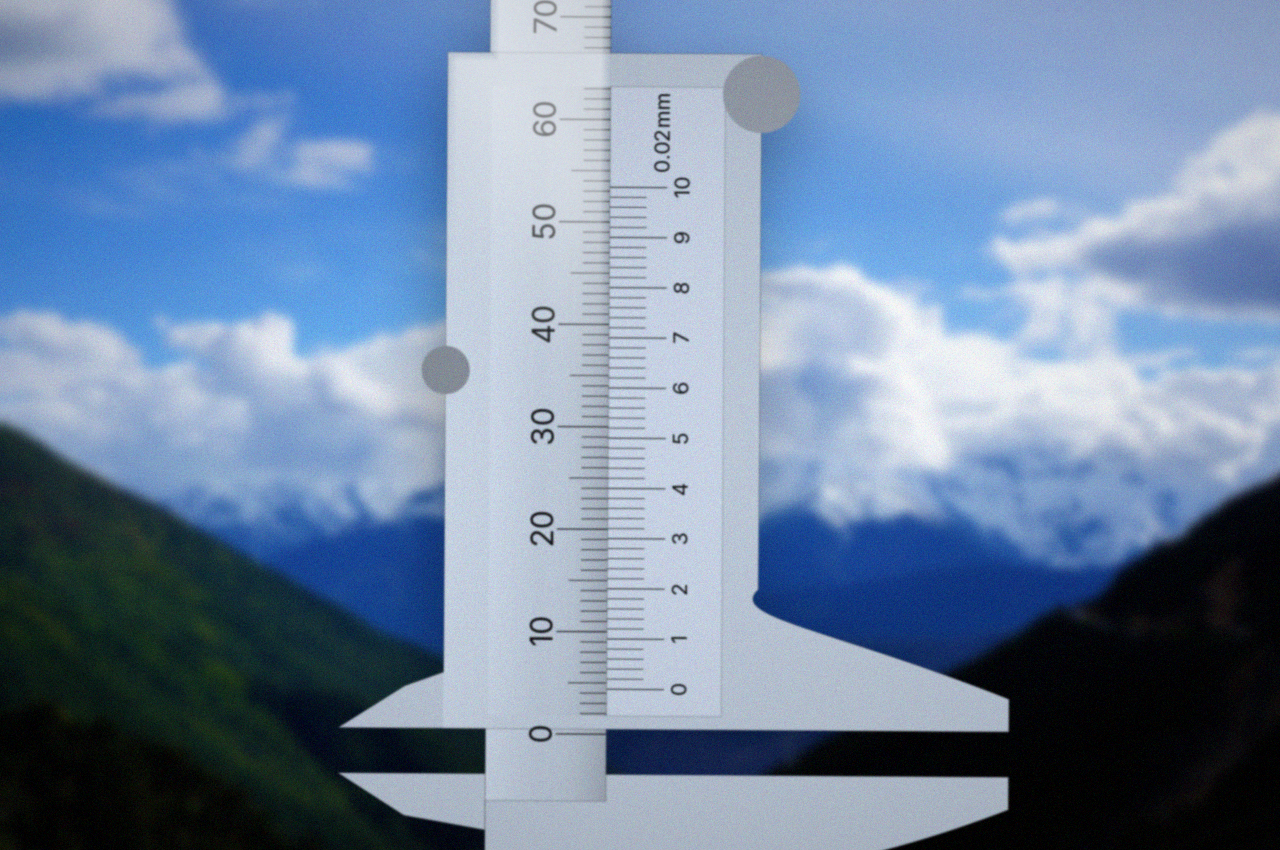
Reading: 4.4
